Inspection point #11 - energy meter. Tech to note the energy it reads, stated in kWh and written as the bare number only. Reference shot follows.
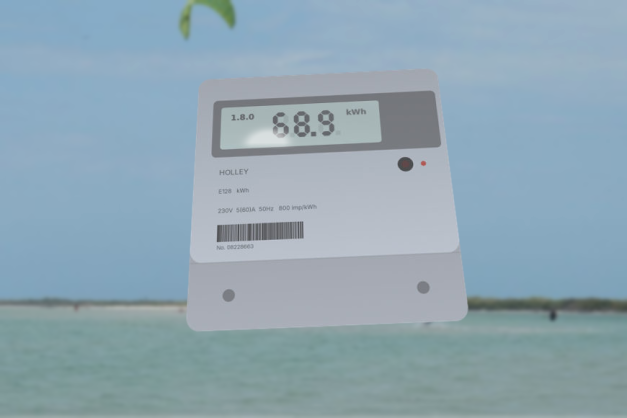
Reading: 68.9
